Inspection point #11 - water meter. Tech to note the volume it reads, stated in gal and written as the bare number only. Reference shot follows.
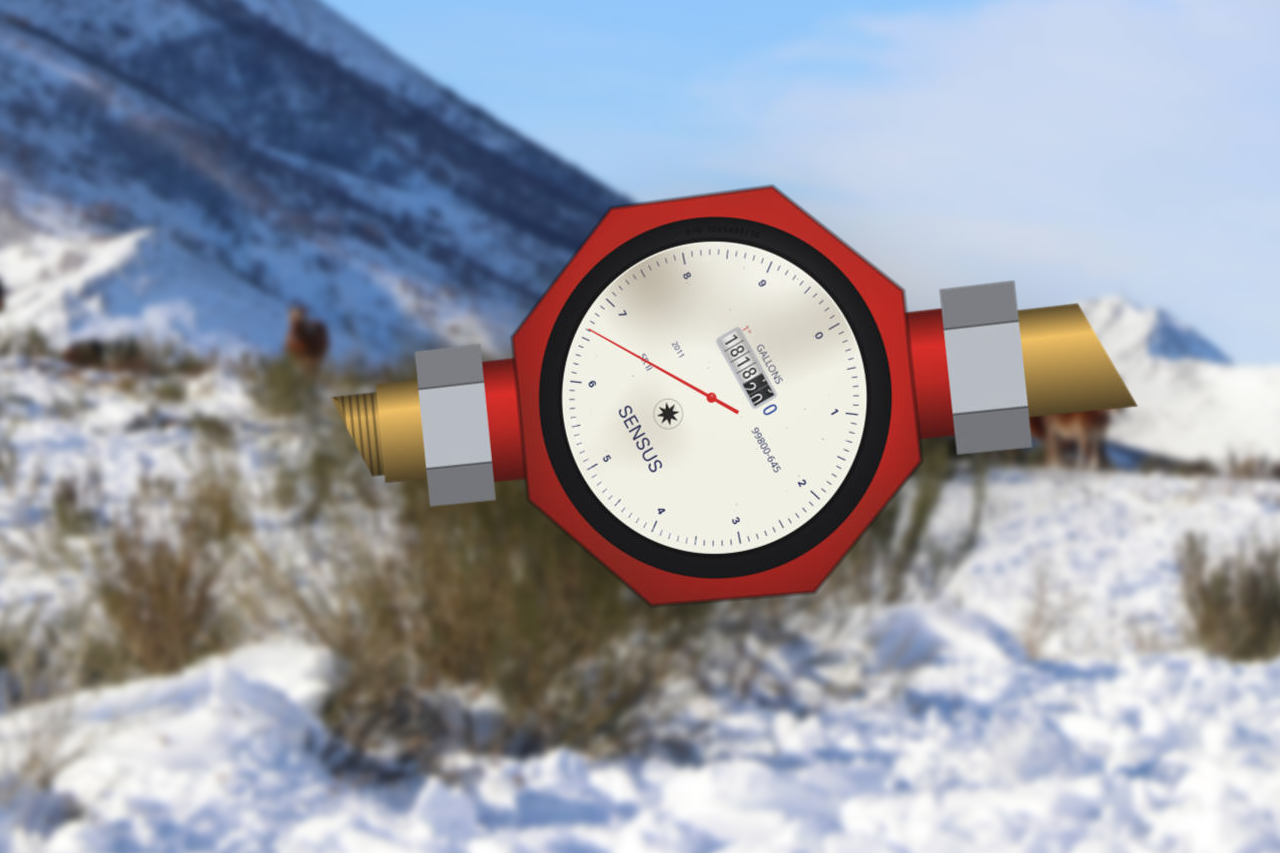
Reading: 1818196.6
